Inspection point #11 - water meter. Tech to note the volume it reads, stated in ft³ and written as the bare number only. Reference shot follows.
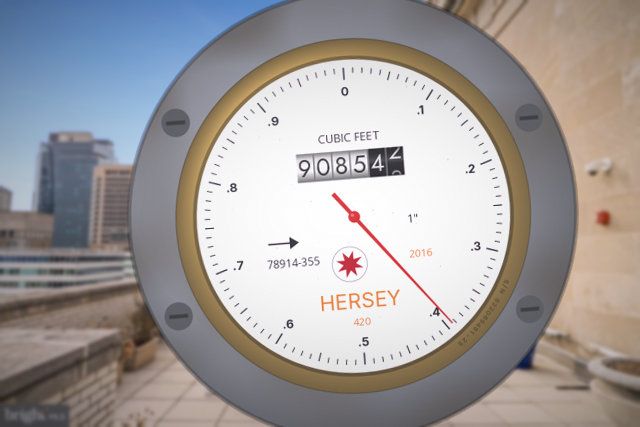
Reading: 908542.39
